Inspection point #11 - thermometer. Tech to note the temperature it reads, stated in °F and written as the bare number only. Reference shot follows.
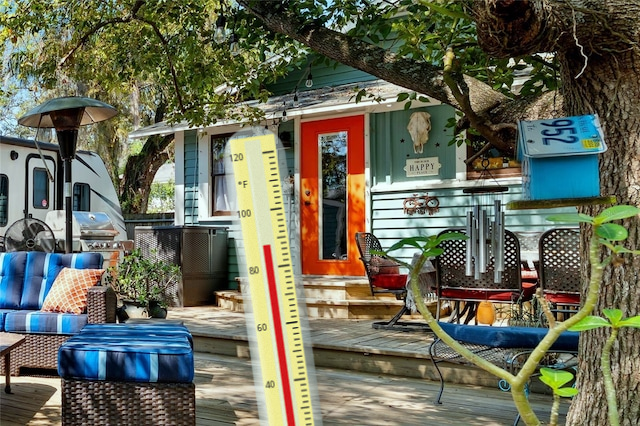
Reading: 88
